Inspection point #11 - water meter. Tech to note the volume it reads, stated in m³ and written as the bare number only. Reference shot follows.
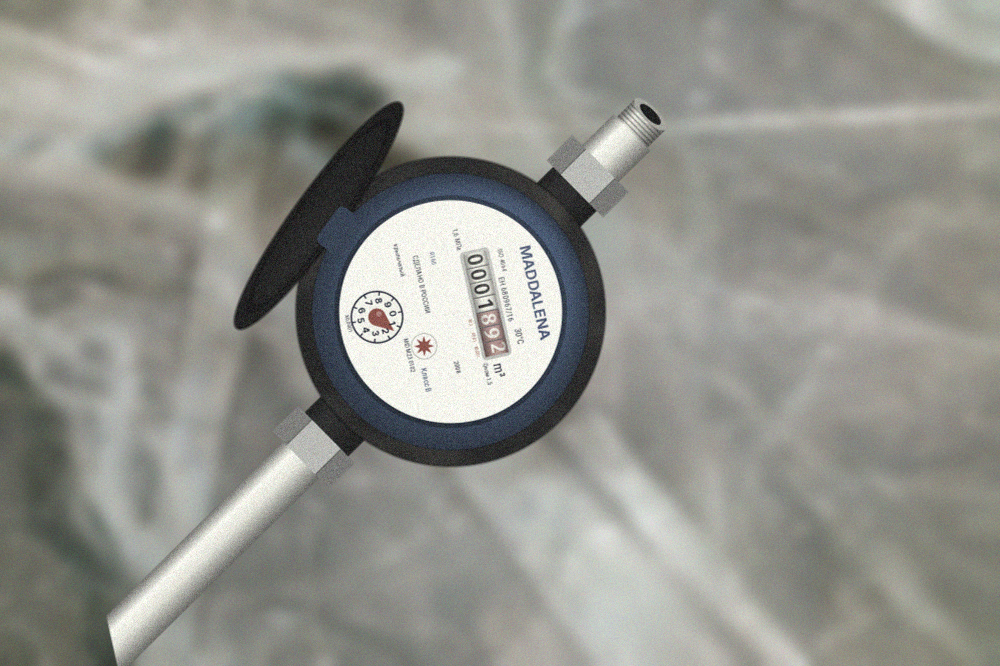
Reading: 1.8921
